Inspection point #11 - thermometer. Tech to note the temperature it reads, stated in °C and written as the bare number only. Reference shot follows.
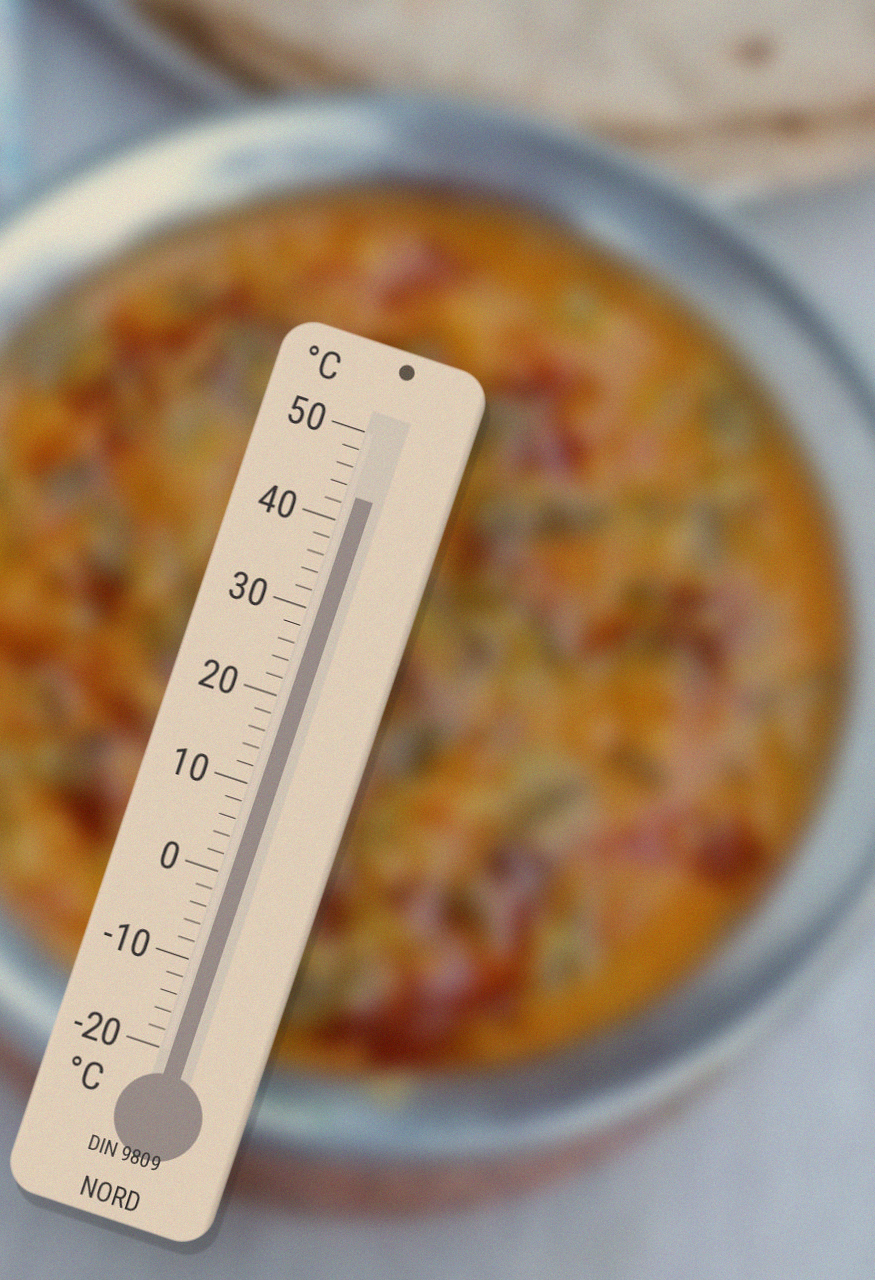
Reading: 43
